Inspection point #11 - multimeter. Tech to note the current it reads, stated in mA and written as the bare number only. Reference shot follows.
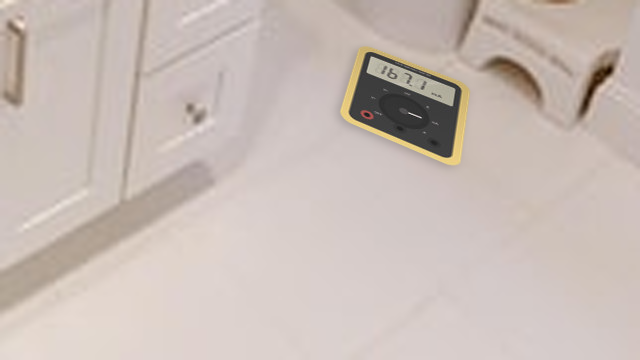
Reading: 167.1
